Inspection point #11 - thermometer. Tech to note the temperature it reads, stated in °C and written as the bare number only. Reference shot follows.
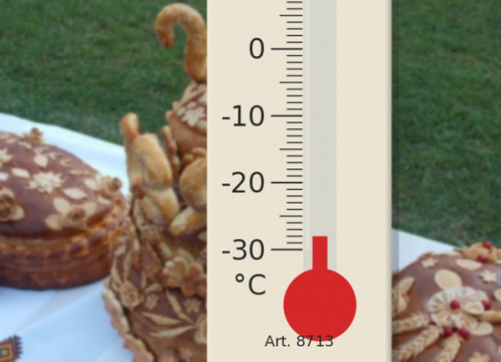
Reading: -28
